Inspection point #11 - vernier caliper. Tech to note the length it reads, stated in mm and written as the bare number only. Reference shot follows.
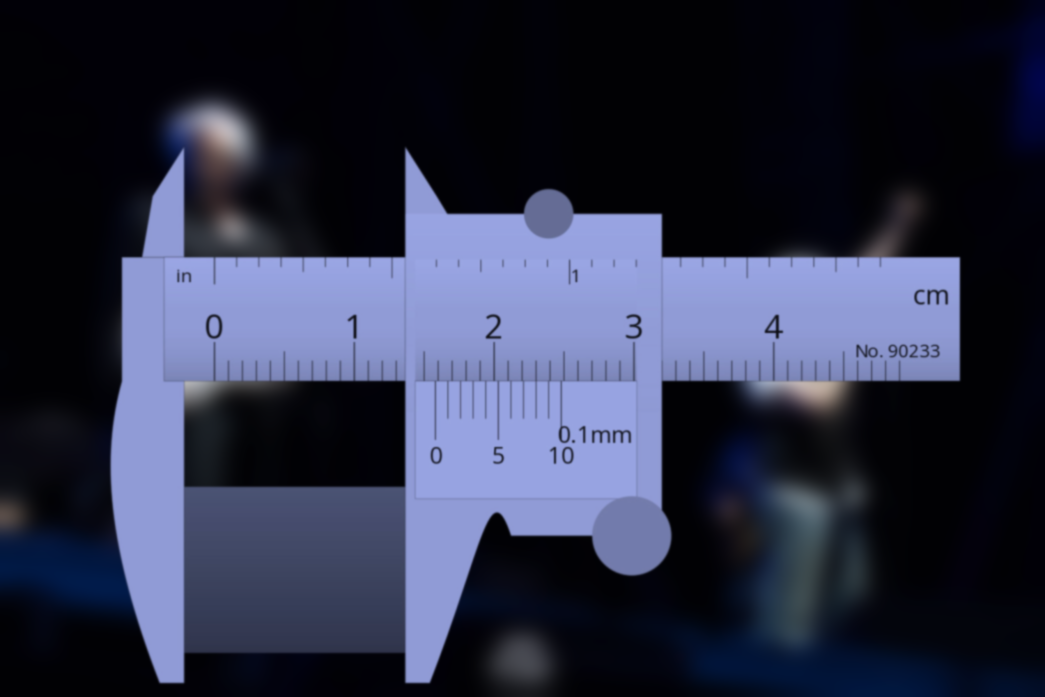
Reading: 15.8
